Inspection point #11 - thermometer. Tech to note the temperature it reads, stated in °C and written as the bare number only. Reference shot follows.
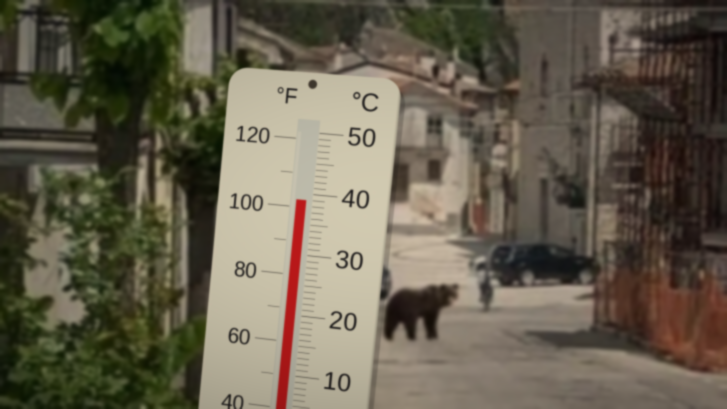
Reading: 39
